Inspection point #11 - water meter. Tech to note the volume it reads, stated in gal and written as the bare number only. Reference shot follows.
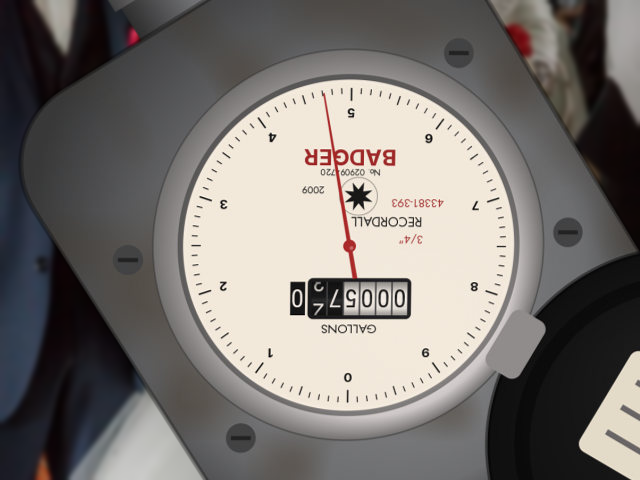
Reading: 5724.7
